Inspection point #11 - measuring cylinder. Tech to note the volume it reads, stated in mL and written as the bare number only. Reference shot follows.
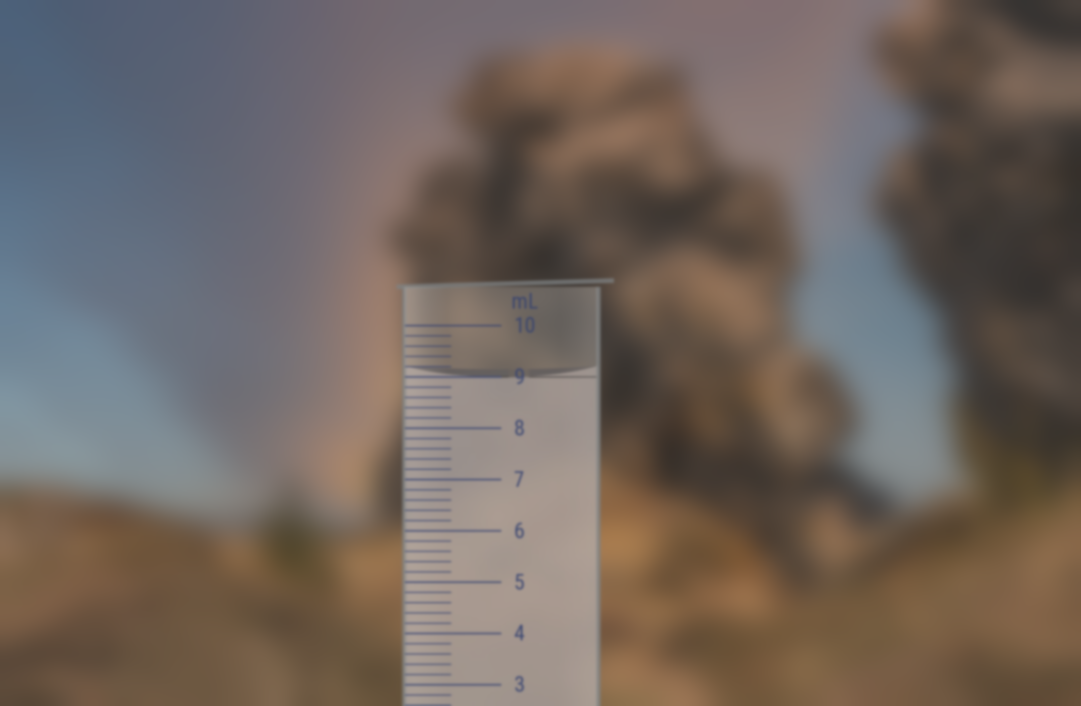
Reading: 9
